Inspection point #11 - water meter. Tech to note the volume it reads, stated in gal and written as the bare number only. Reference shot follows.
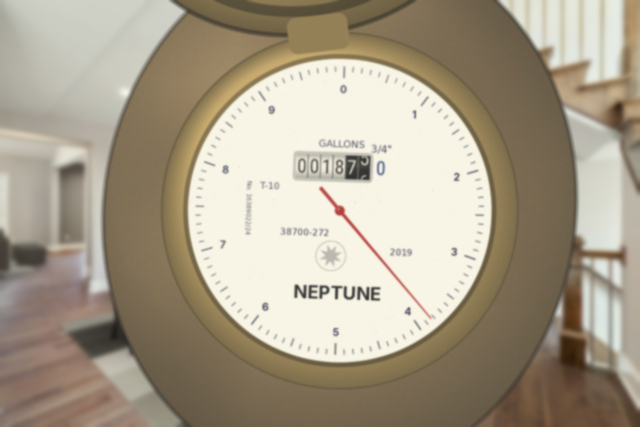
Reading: 18753.8
